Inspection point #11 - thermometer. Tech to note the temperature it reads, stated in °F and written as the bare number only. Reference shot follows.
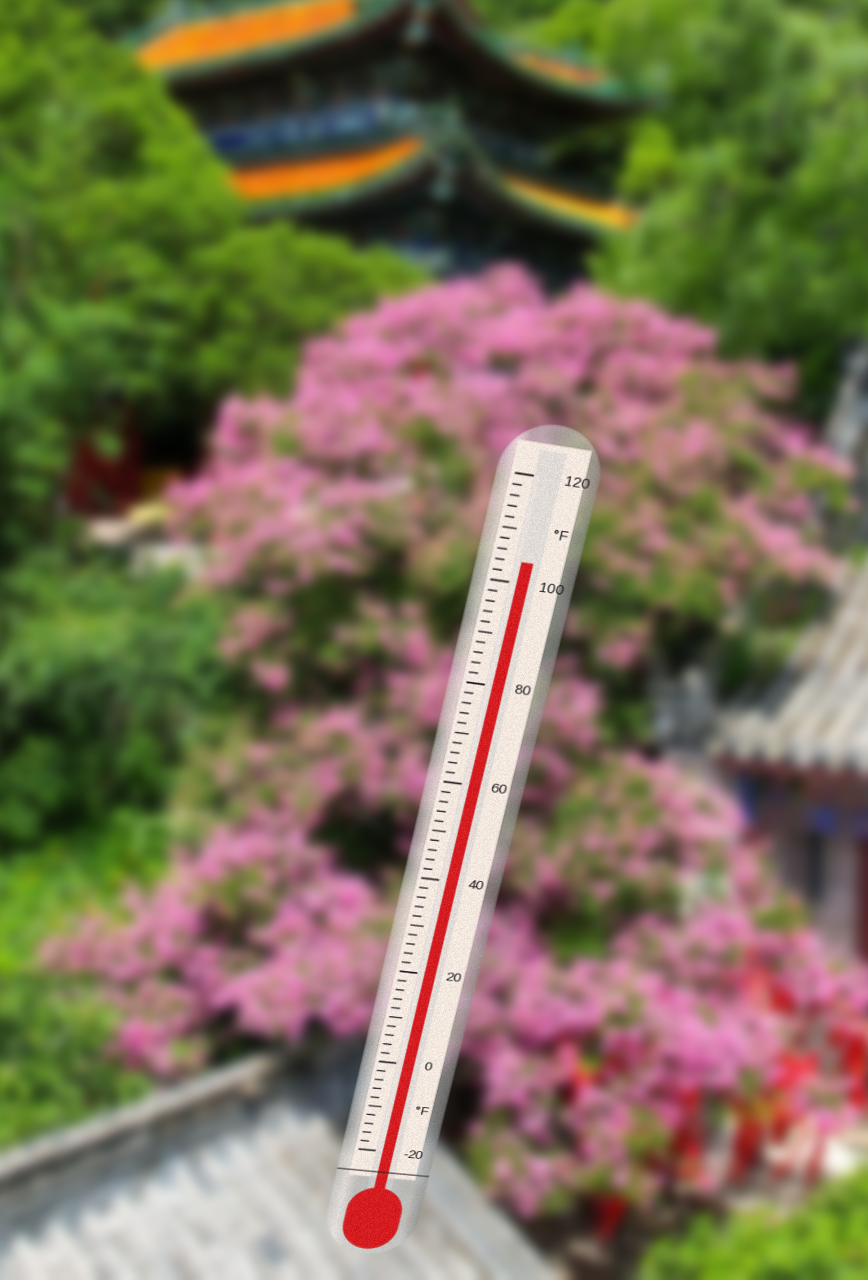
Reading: 104
